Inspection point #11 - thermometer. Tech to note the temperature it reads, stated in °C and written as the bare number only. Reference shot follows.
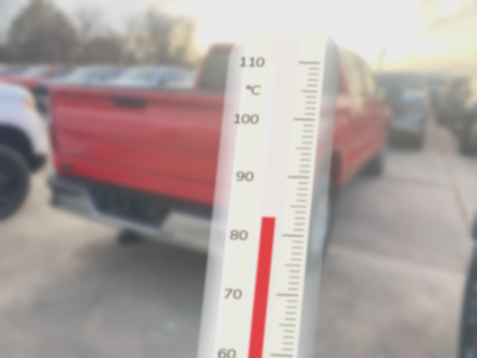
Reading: 83
